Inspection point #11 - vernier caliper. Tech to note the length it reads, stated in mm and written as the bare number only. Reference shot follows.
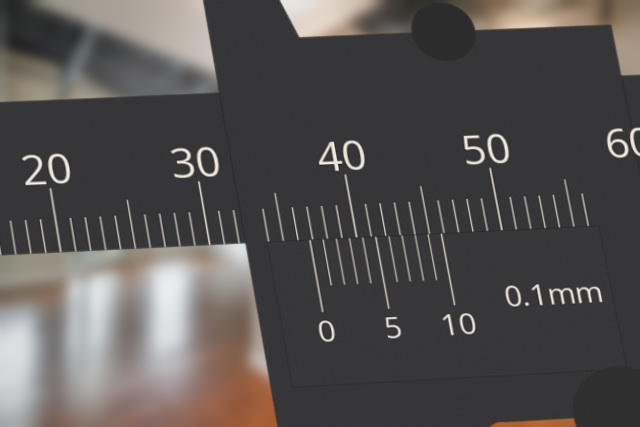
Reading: 36.8
